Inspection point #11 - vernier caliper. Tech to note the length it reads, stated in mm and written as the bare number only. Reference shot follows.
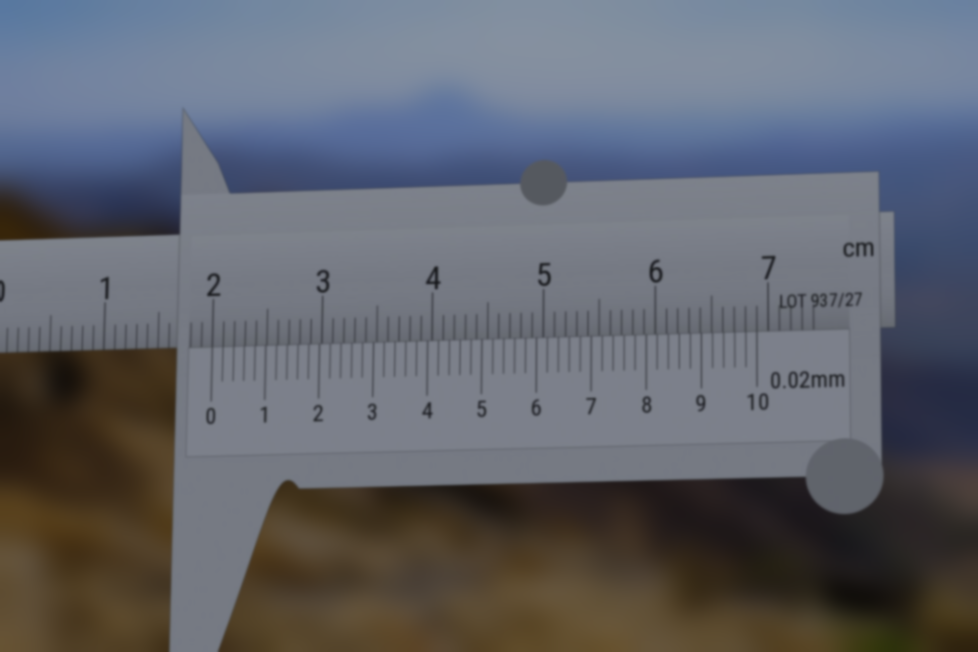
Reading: 20.0
